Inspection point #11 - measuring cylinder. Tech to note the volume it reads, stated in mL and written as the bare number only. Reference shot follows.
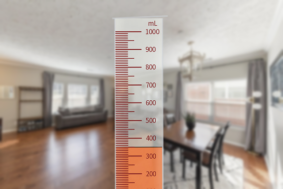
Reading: 350
